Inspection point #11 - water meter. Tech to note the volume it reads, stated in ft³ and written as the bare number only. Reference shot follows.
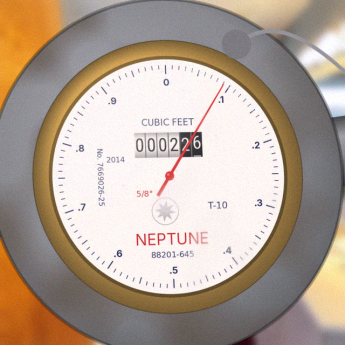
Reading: 226.09
